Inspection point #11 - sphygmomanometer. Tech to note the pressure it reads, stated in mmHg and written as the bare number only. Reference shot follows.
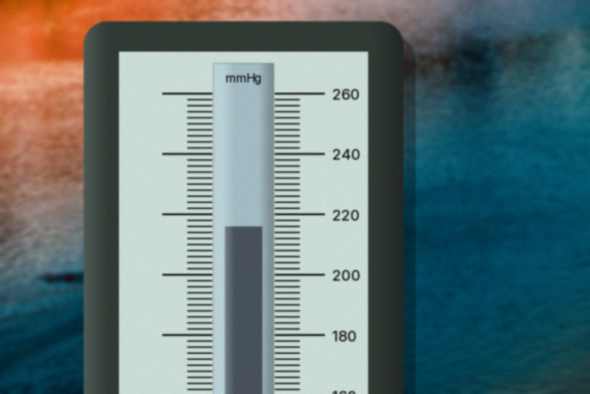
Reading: 216
